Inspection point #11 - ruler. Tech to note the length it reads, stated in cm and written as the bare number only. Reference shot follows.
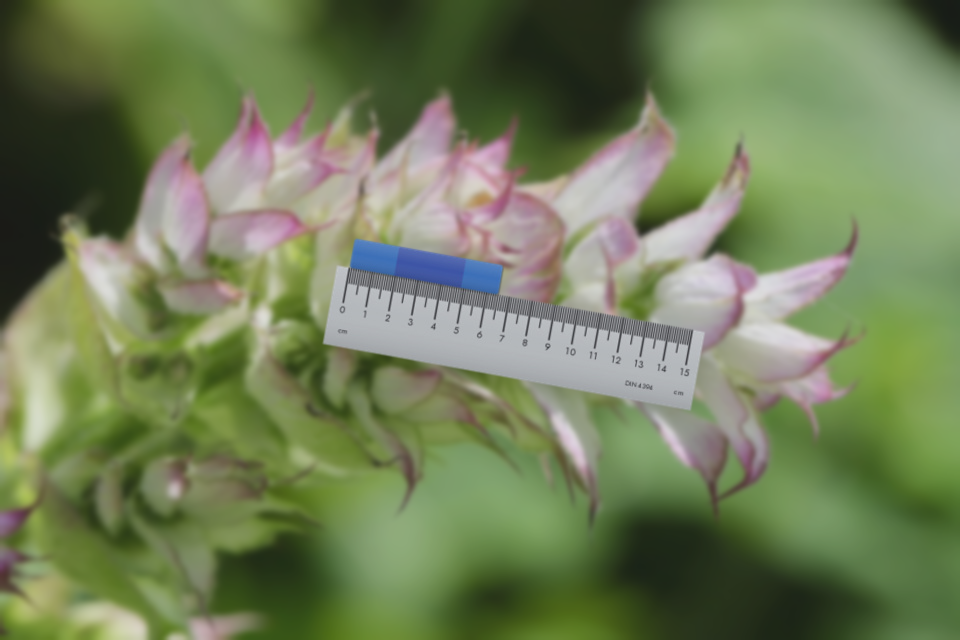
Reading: 6.5
